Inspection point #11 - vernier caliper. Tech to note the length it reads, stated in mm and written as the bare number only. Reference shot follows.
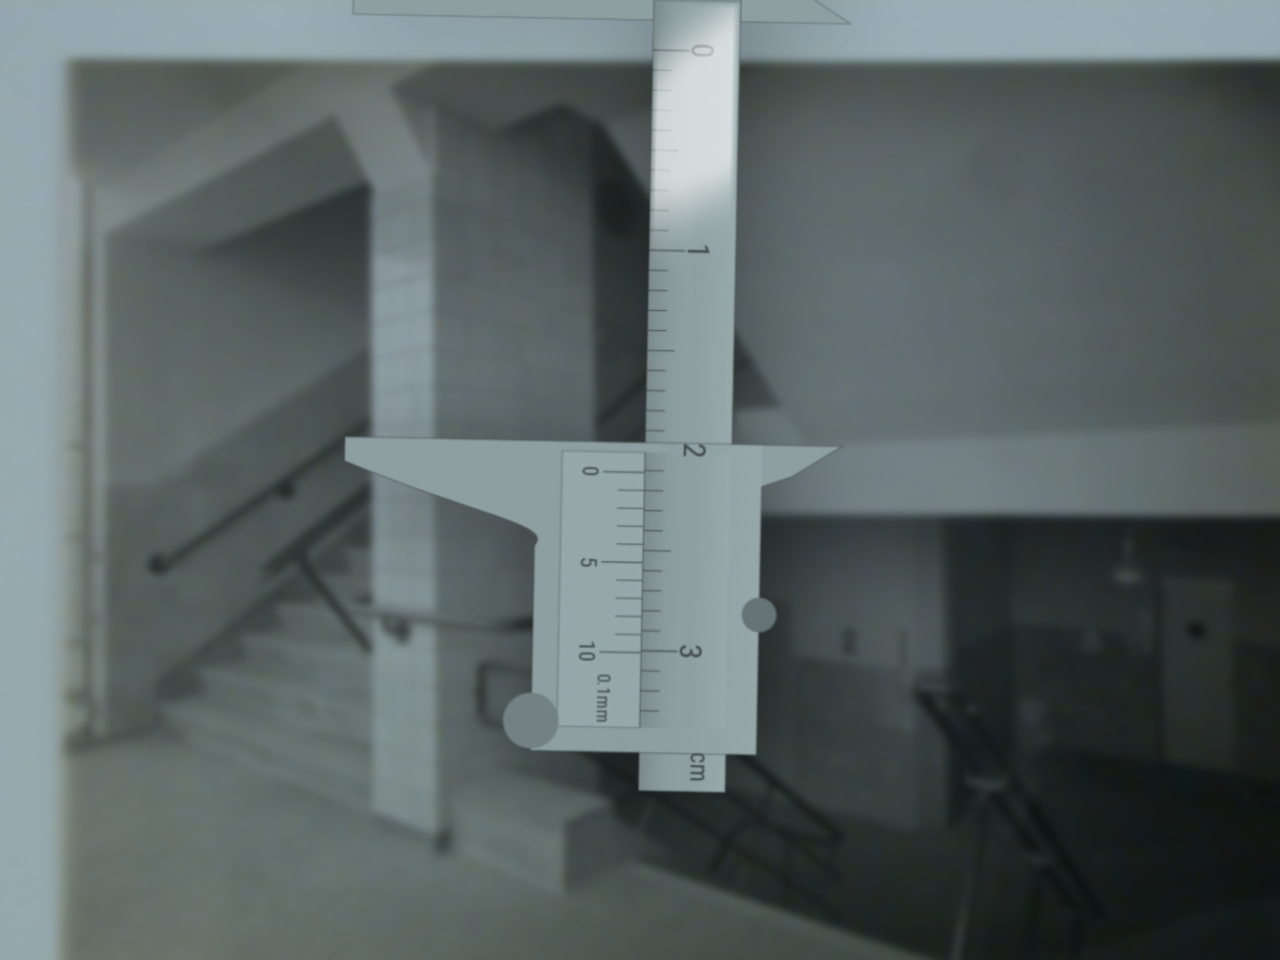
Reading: 21.1
